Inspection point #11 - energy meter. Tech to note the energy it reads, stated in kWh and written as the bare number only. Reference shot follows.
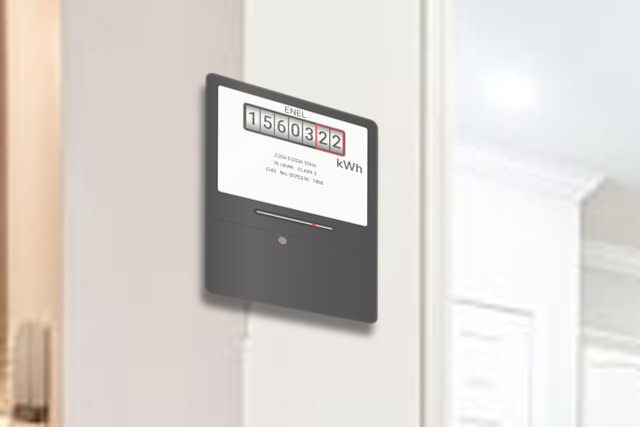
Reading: 15603.22
